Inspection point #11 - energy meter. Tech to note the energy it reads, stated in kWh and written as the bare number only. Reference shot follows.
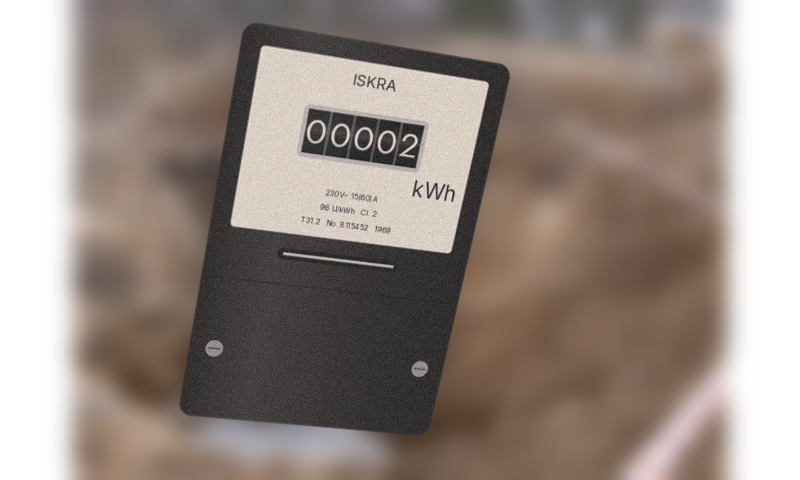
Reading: 2
